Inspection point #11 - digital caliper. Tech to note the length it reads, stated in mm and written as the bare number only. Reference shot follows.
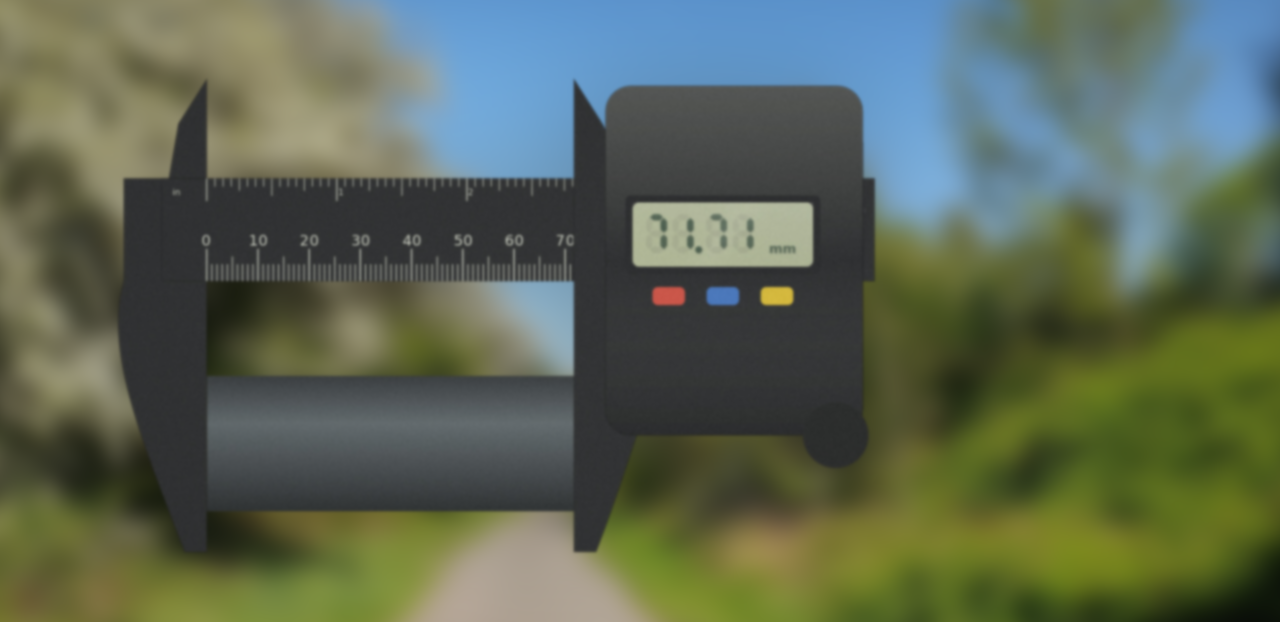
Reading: 71.71
